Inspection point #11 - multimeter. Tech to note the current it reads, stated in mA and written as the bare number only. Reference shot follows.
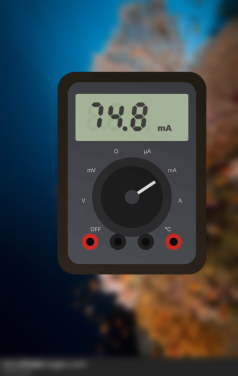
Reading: 74.8
